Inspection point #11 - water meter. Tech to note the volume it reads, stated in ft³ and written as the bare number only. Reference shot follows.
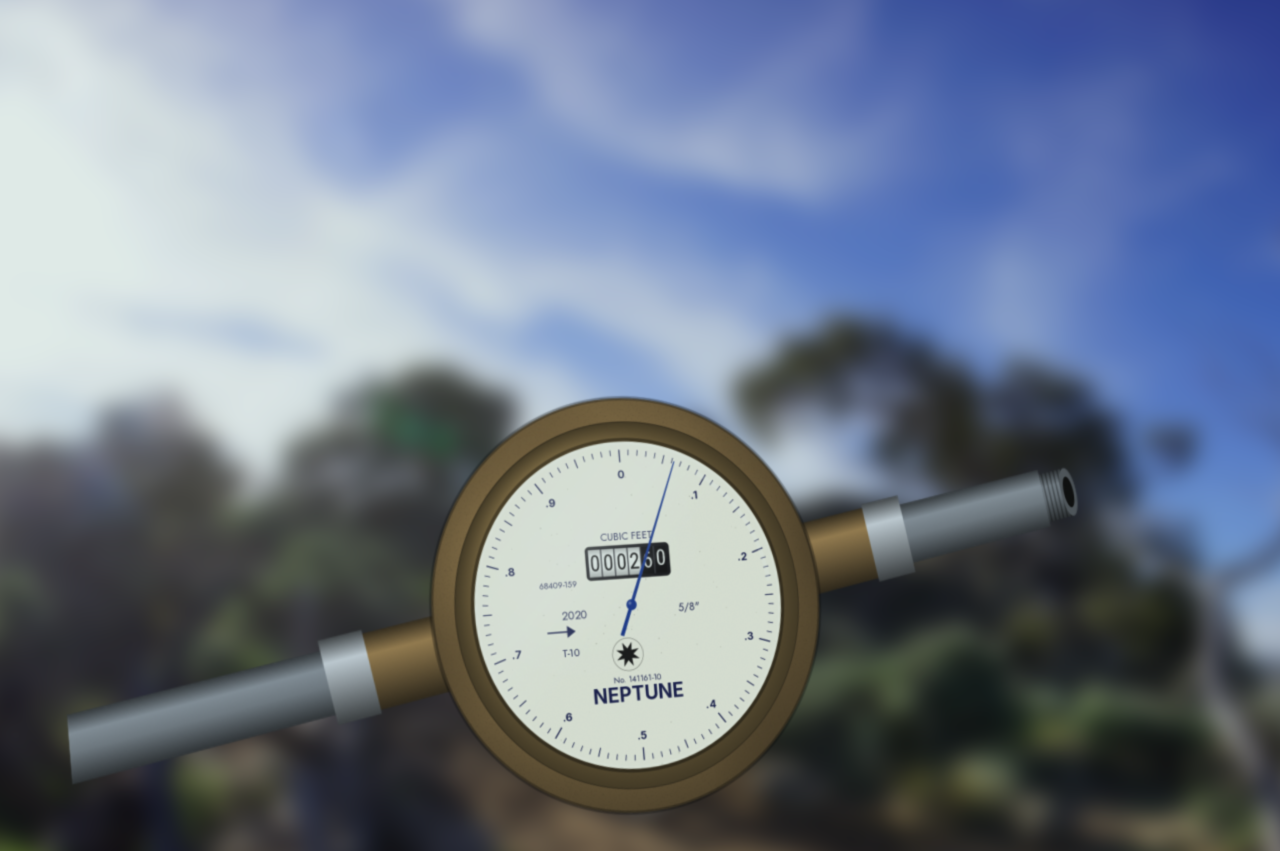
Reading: 260.06
